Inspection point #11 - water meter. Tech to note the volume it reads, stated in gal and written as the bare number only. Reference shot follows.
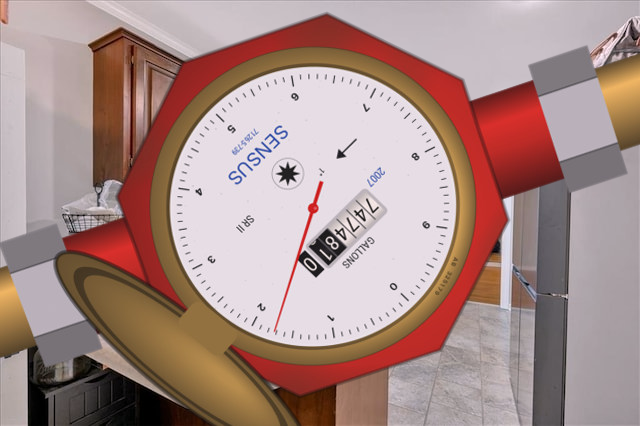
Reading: 7474811.7
